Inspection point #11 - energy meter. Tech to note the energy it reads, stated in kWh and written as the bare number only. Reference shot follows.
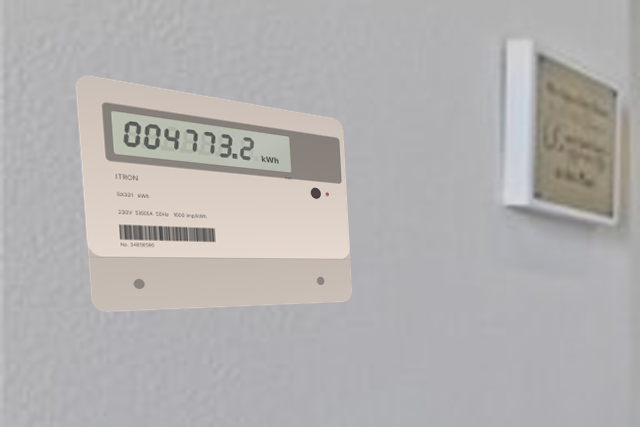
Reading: 4773.2
